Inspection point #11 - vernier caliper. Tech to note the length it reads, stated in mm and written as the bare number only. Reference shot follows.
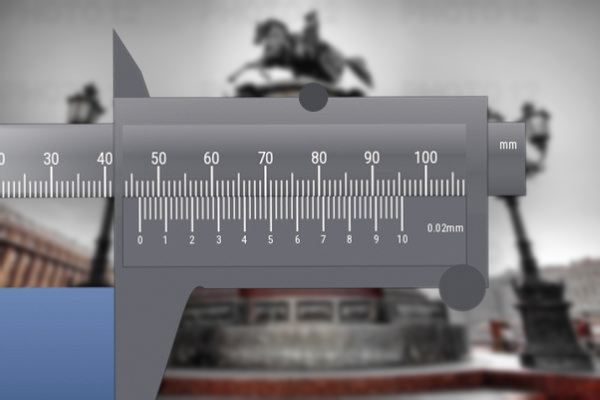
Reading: 46.5
